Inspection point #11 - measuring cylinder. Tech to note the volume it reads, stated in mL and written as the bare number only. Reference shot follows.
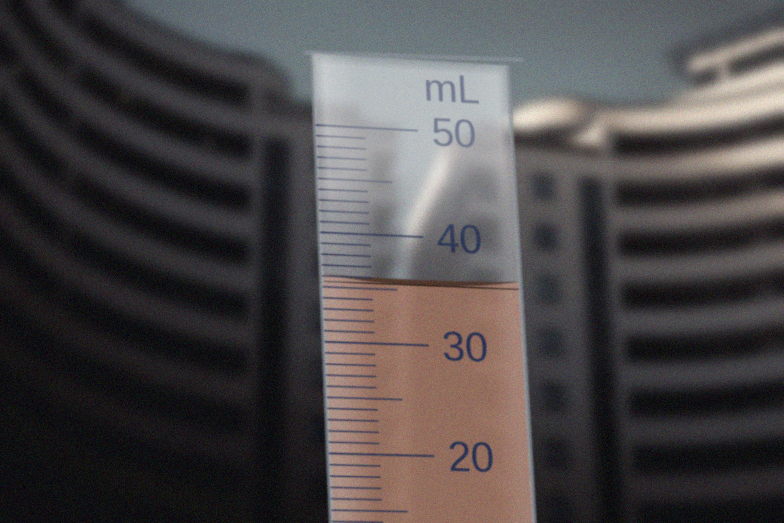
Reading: 35.5
